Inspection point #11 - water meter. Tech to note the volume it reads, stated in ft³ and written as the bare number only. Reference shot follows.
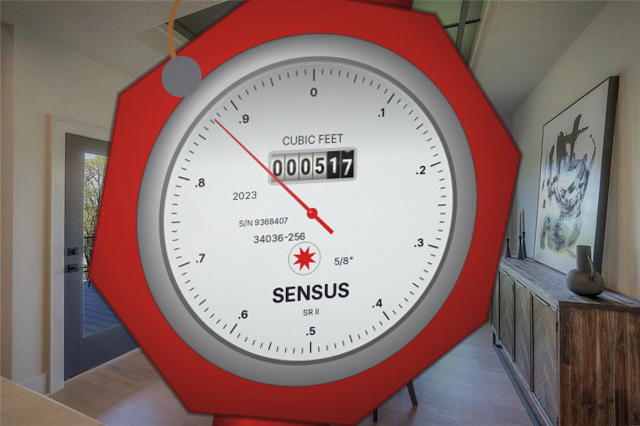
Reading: 516.87
